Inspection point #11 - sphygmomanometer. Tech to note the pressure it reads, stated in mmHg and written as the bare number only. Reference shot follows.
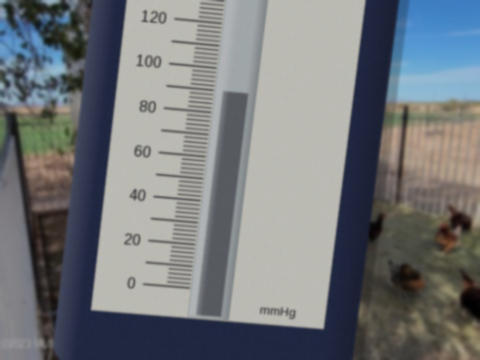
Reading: 90
